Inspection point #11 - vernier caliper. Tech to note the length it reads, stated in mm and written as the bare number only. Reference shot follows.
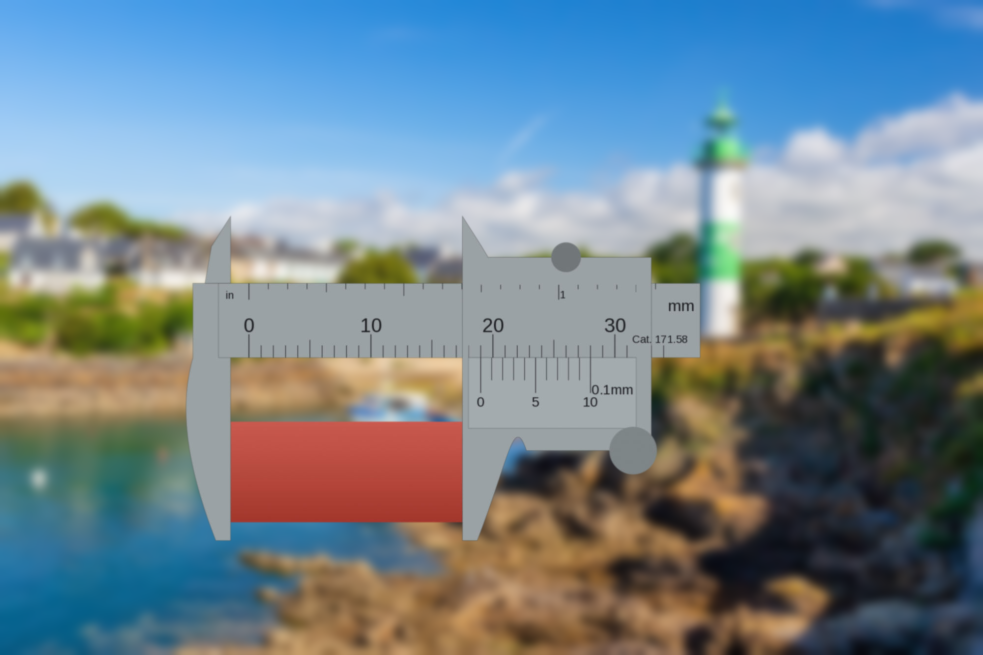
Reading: 19.0
